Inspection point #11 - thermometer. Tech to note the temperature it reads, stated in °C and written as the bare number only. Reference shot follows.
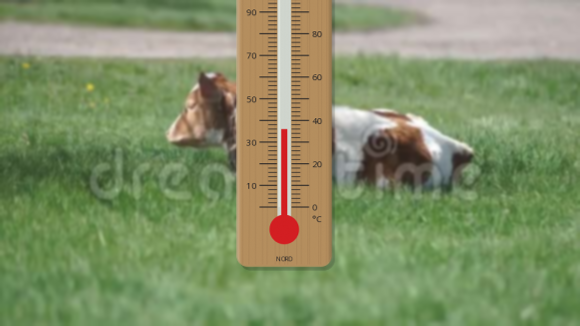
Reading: 36
